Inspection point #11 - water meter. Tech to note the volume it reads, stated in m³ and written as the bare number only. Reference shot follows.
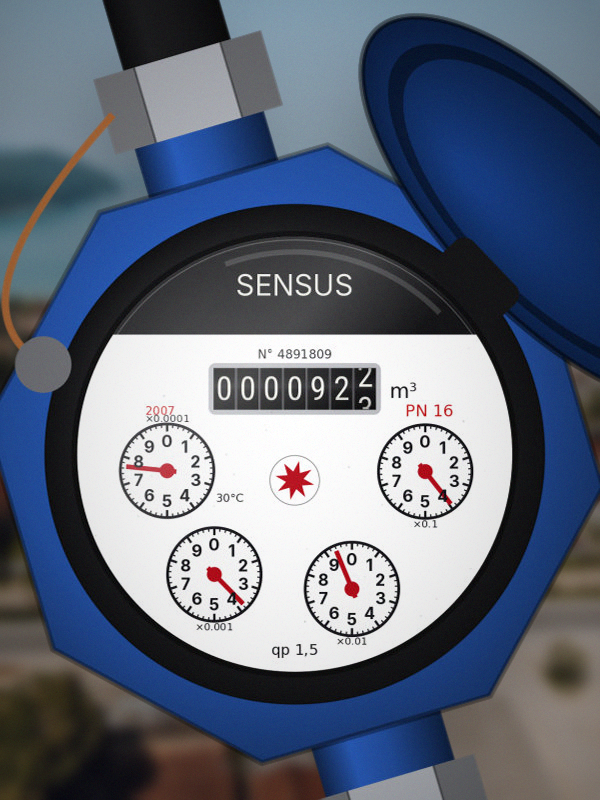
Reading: 922.3937
